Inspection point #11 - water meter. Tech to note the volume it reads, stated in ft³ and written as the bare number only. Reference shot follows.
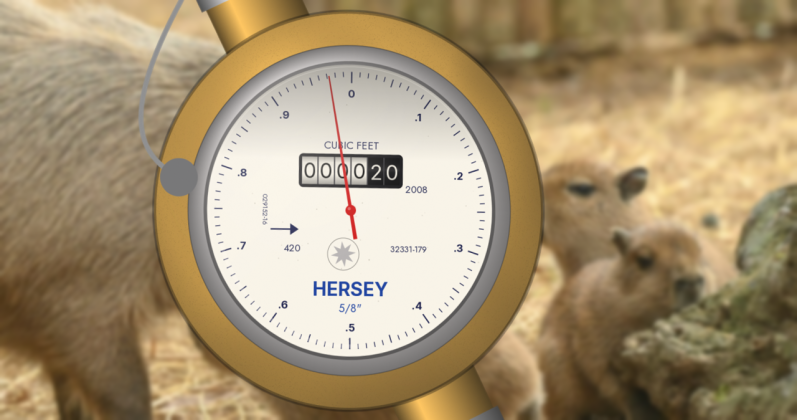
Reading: 19.97
